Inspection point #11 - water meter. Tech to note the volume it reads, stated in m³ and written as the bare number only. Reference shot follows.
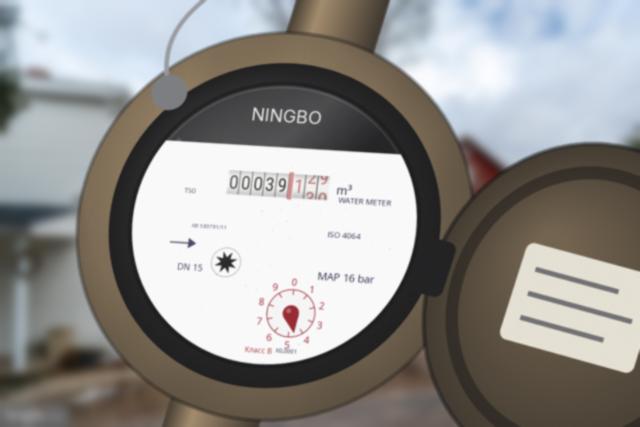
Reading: 39.1294
